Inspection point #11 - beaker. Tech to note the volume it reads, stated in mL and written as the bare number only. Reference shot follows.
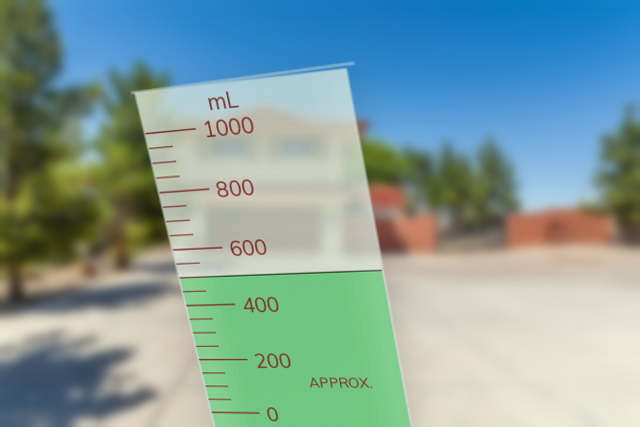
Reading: 500
